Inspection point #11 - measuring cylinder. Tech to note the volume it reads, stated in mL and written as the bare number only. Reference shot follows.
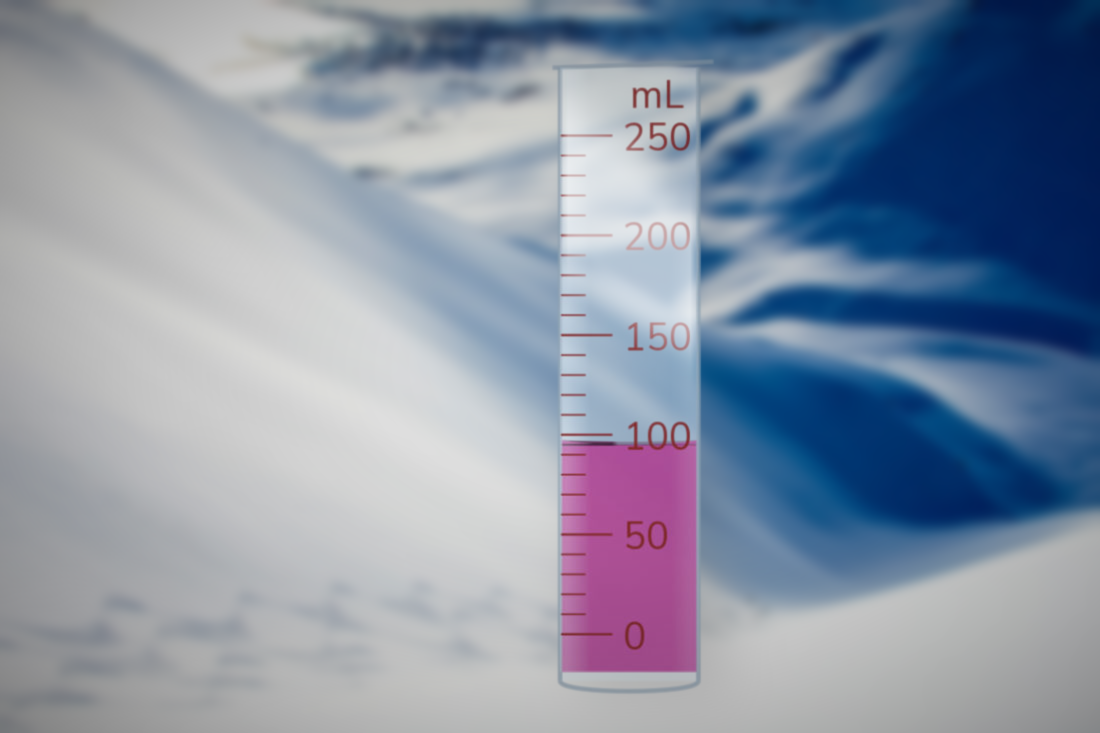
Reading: 95
